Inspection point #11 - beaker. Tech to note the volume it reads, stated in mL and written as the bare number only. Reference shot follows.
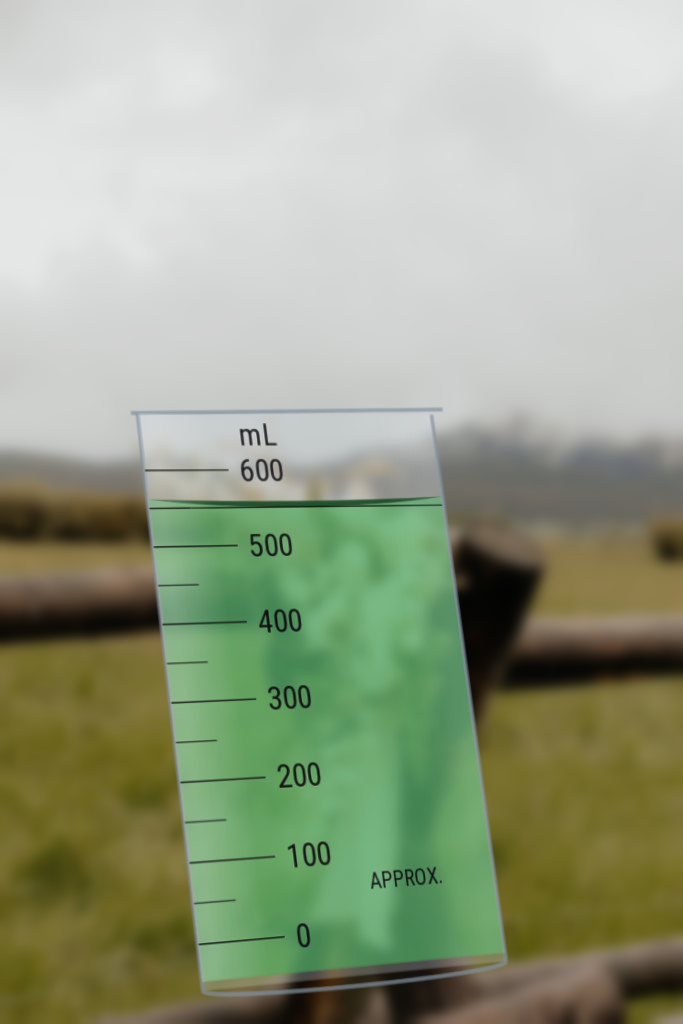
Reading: 550
